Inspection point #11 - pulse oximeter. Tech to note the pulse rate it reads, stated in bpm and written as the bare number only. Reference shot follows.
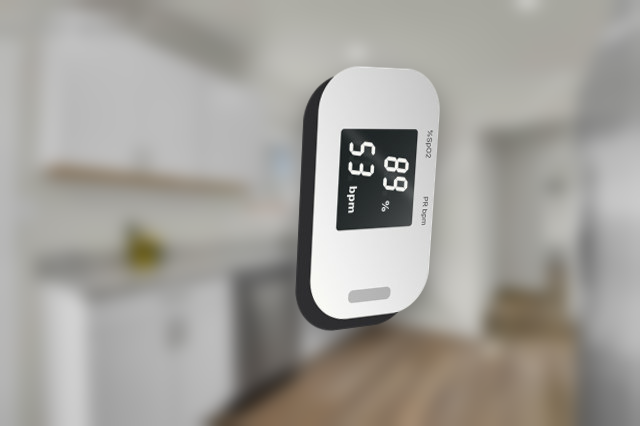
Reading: 53
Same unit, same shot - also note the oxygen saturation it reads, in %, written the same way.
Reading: 89
